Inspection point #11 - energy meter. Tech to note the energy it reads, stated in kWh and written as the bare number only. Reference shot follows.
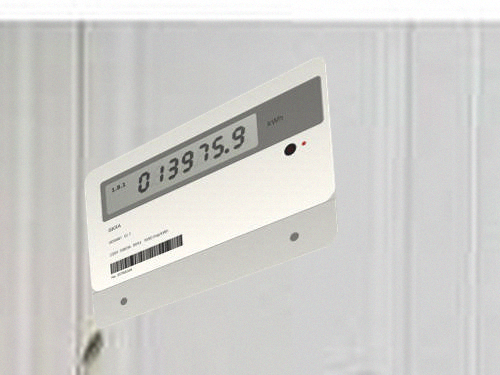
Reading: 13975.9
